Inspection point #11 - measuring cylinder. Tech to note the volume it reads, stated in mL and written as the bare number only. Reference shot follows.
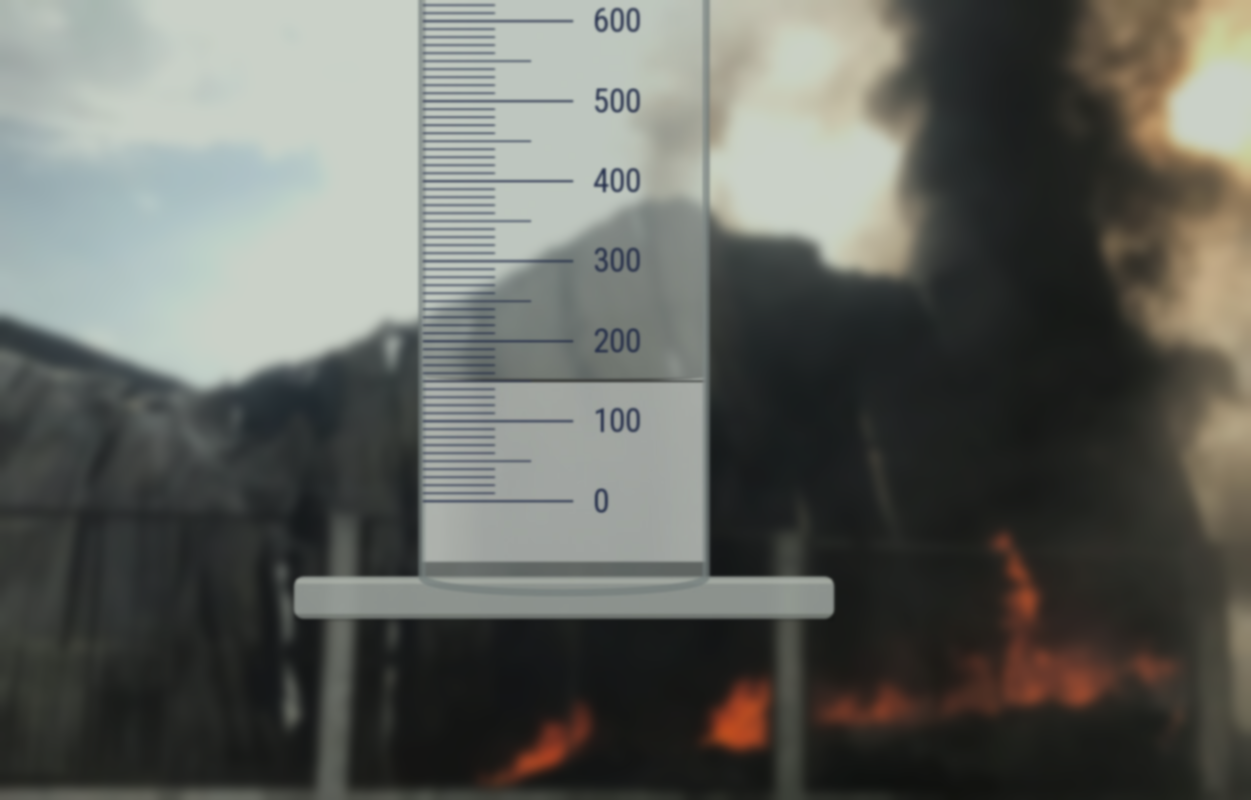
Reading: 150
